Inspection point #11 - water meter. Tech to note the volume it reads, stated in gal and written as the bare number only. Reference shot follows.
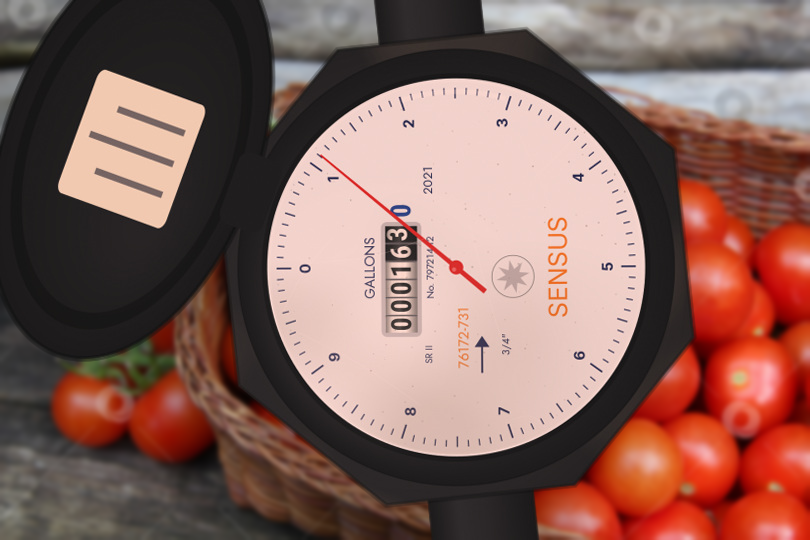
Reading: 1631.1
